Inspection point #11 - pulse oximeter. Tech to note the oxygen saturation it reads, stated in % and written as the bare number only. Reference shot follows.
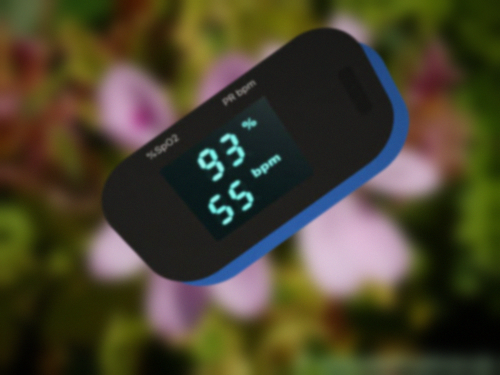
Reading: 93
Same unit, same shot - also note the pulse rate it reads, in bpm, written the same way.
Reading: 55
